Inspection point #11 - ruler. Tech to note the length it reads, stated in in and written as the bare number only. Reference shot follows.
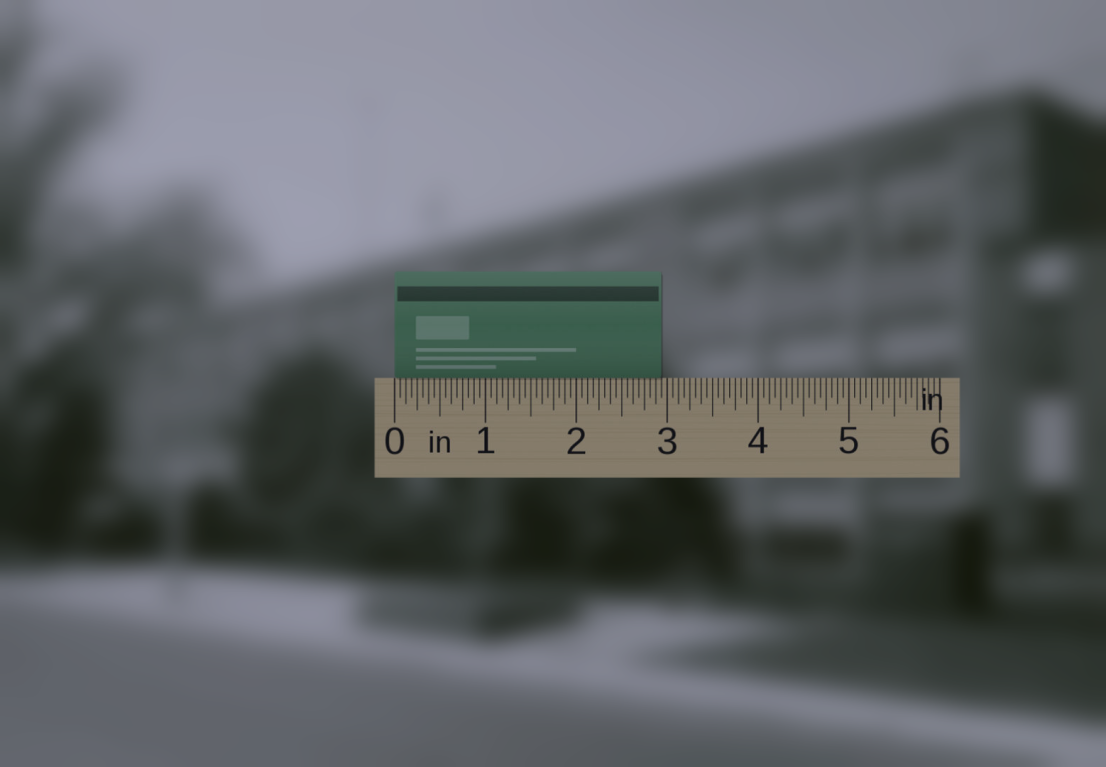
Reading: 2.9375
